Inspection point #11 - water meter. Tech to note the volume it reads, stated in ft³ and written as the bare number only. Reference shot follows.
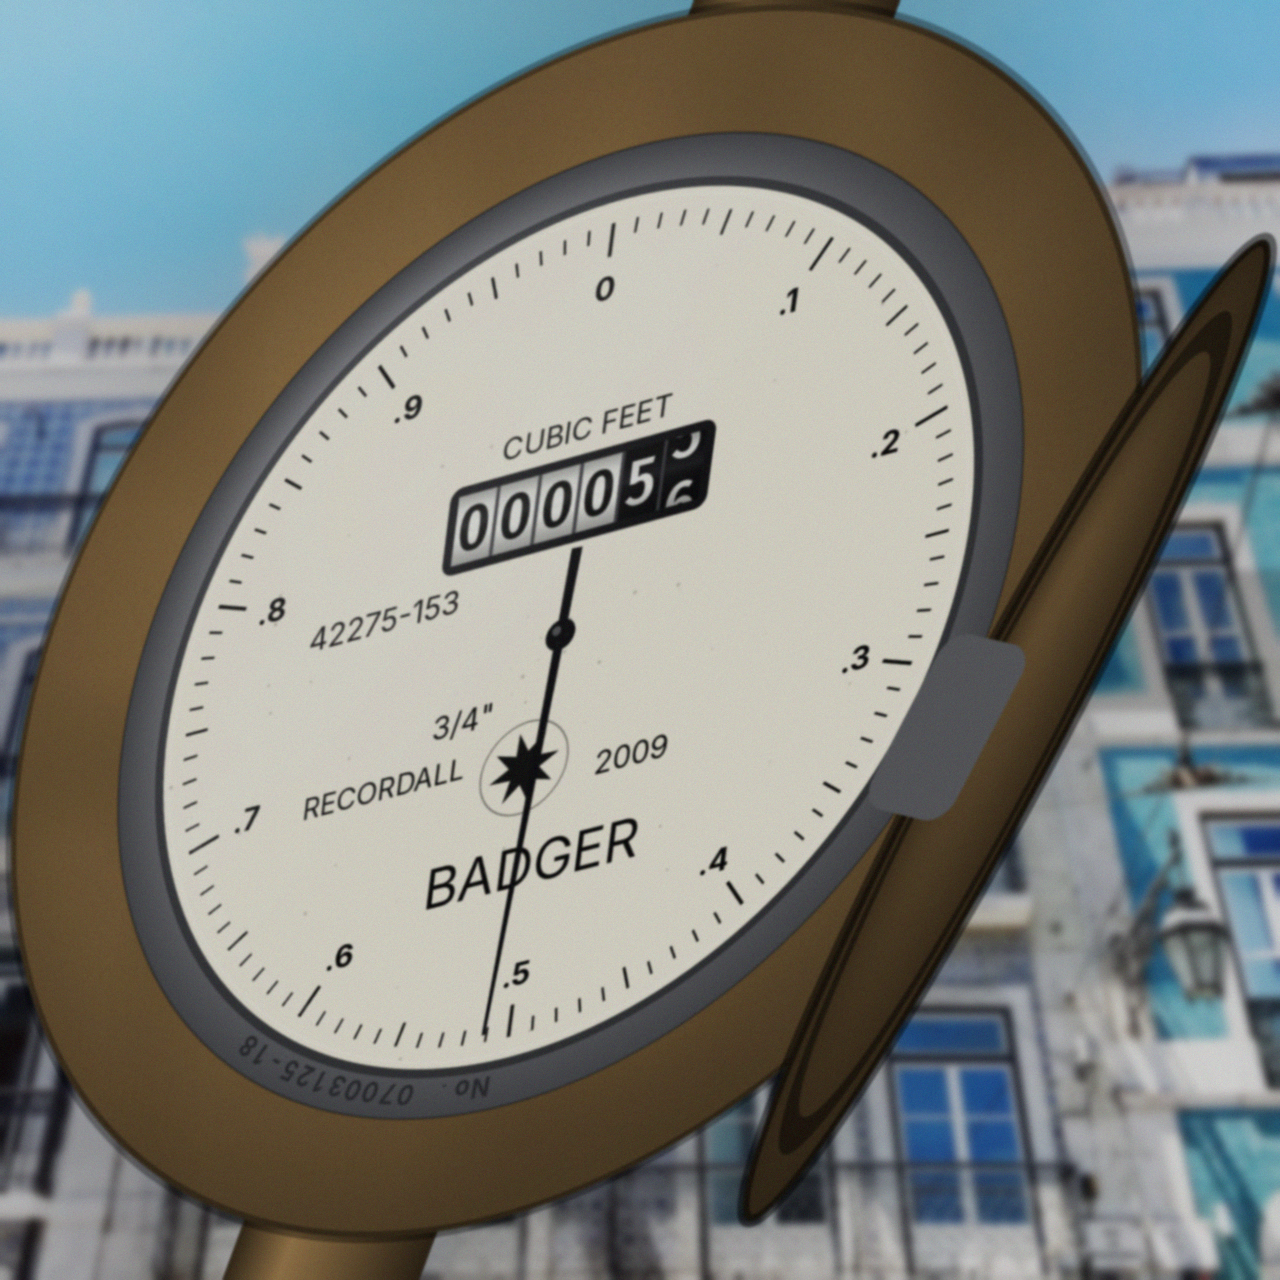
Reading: 55.51
